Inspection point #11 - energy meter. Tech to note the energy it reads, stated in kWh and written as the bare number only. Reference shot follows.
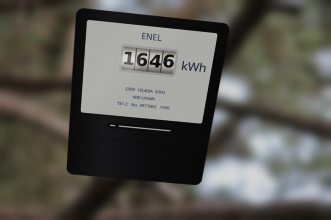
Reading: 1646
